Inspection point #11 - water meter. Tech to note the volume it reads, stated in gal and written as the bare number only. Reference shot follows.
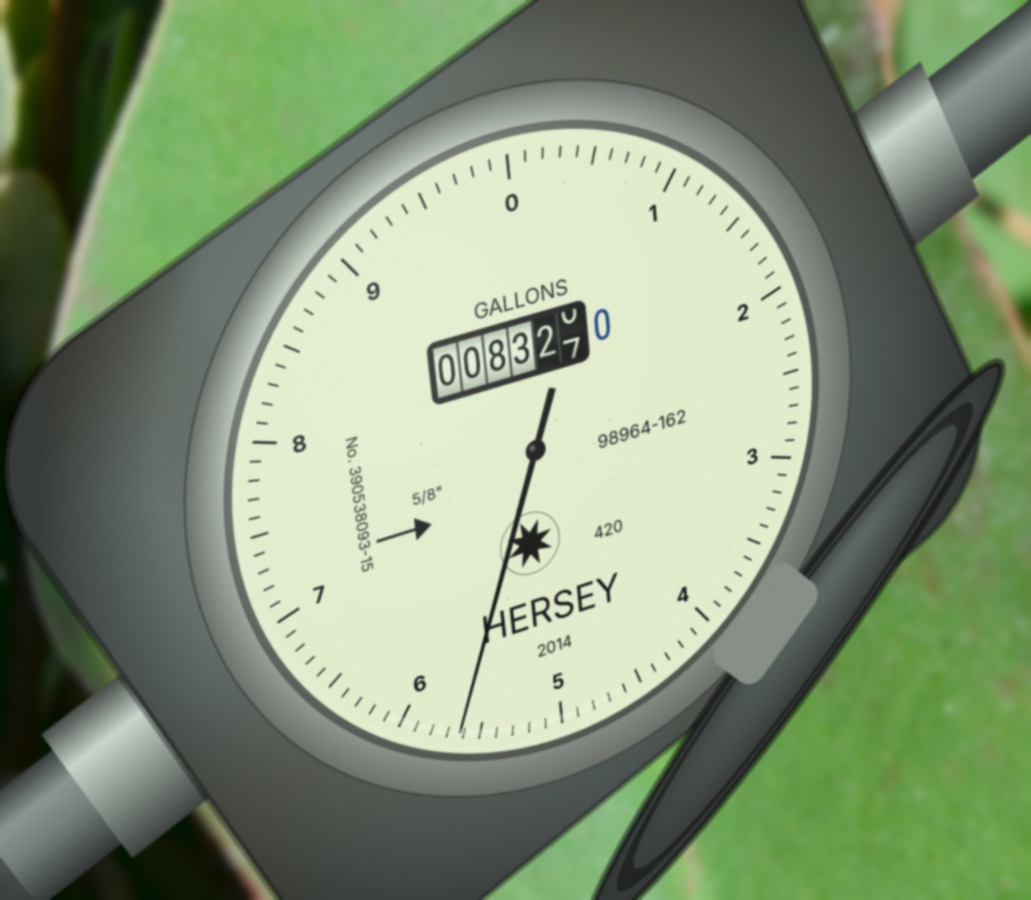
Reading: 83265.6
